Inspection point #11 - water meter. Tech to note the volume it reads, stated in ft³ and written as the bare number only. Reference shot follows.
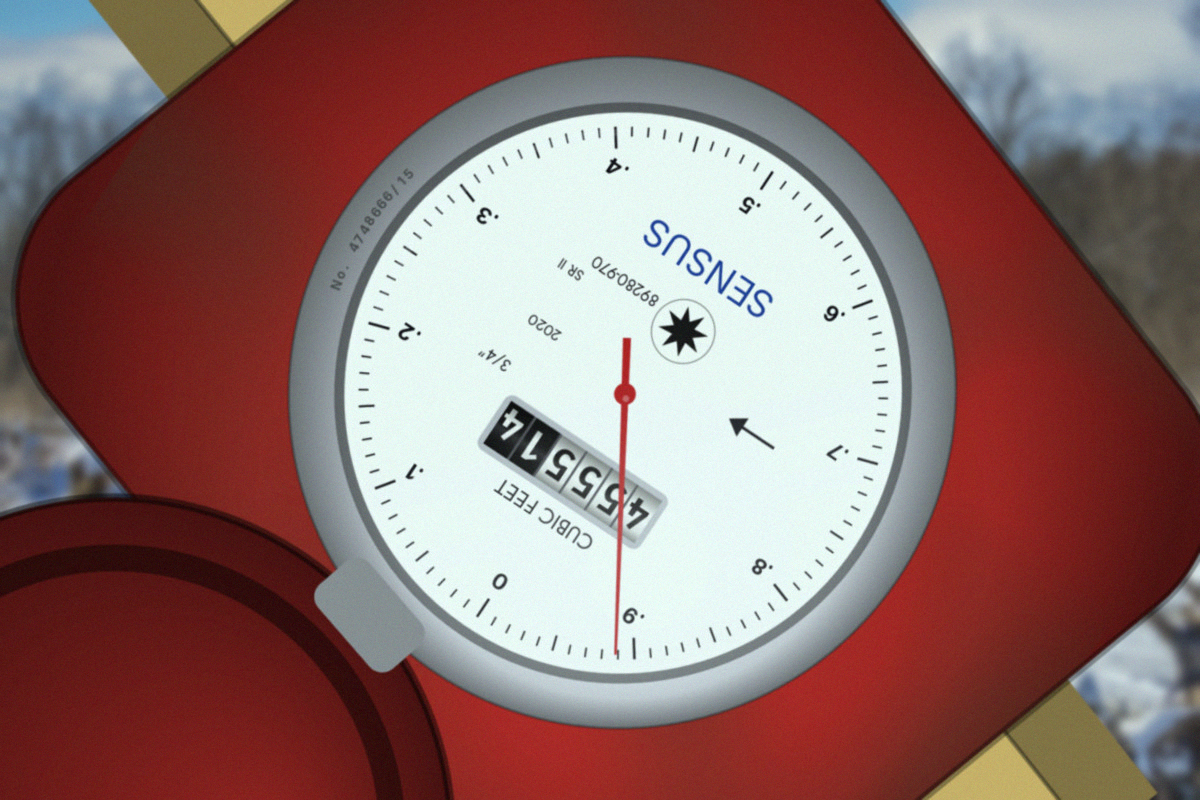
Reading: 455513.91
